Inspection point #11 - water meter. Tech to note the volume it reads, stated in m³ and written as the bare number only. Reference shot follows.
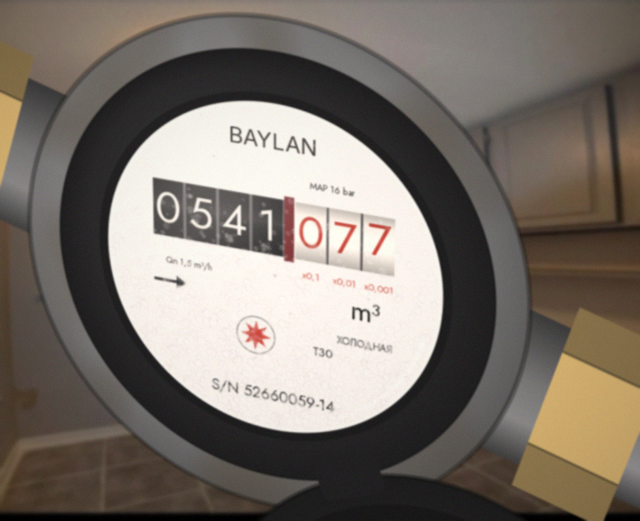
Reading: 541.077
